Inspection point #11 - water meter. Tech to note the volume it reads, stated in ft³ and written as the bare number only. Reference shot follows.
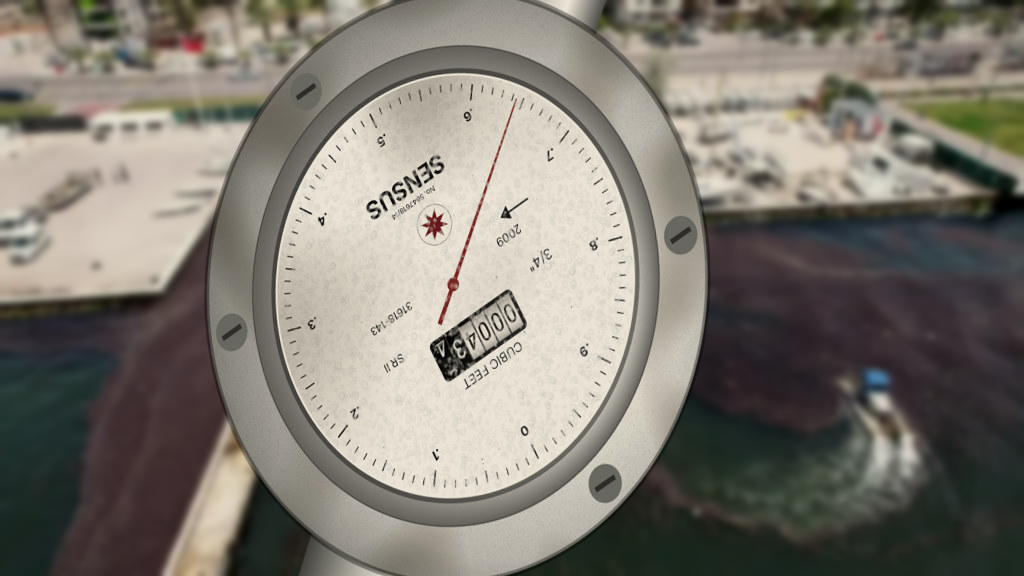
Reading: 433.64
